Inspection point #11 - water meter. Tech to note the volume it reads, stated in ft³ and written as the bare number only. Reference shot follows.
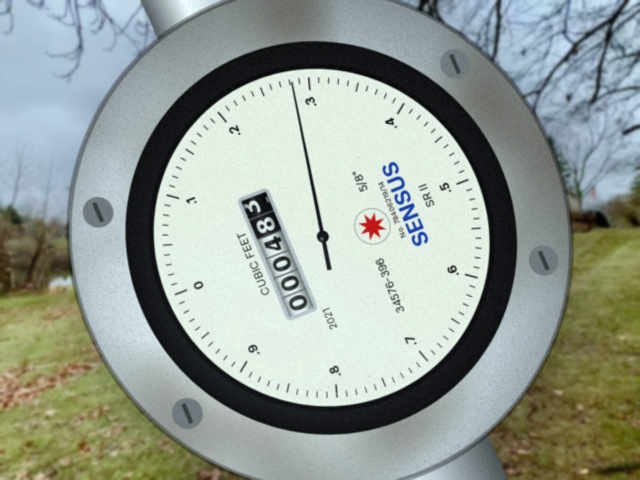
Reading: 483.28
